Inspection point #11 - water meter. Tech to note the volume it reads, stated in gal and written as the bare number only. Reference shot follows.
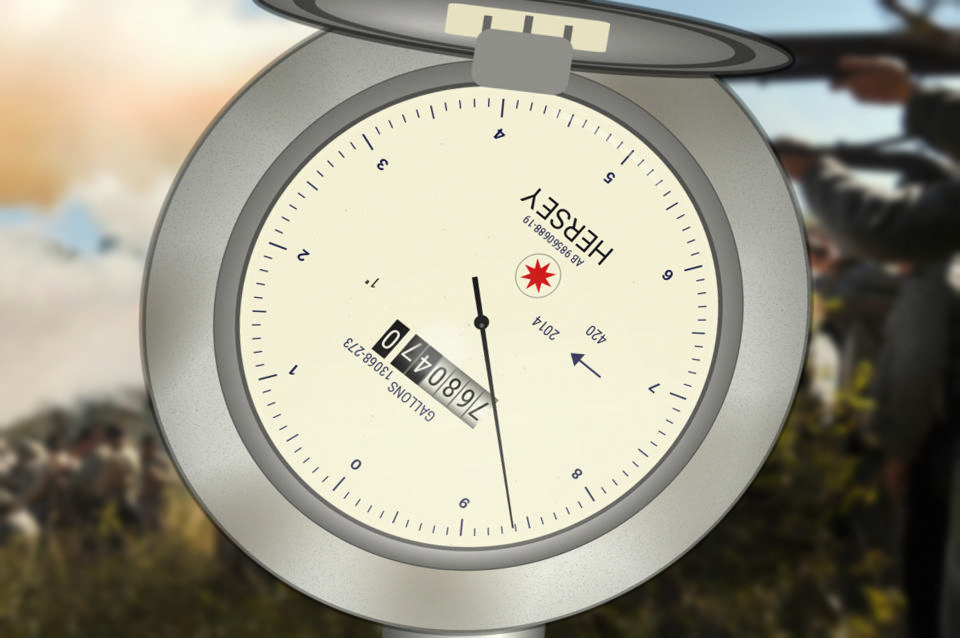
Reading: 7680468.6
